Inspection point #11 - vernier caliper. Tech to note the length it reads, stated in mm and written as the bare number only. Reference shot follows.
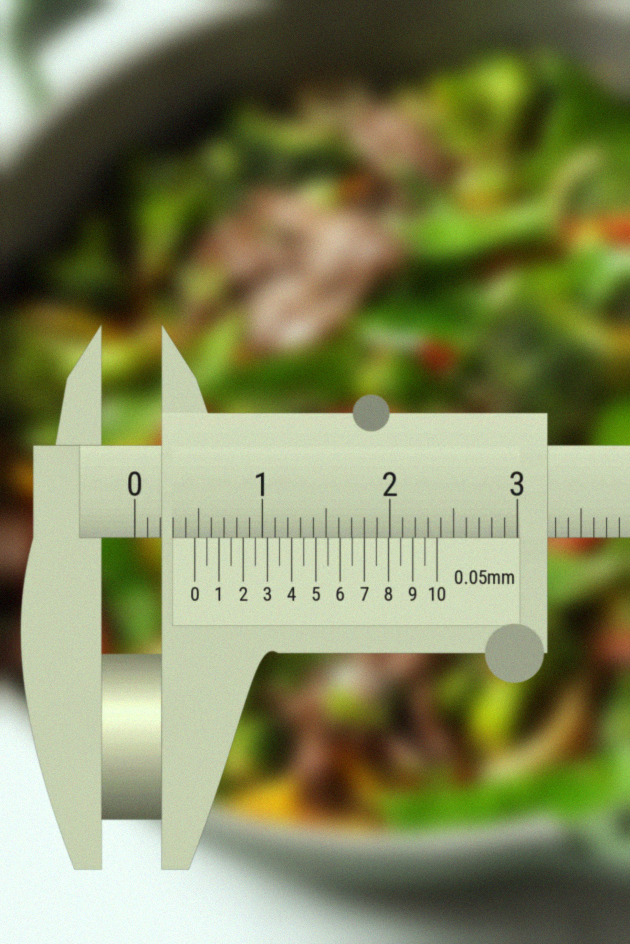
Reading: 4.7
